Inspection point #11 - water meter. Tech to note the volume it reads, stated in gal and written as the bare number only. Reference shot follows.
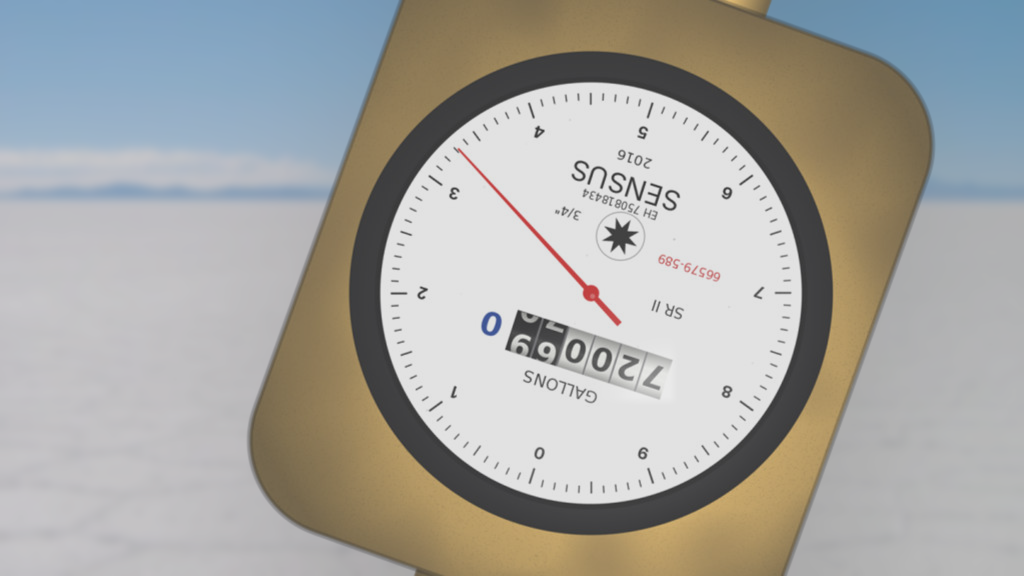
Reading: 7200693.3
